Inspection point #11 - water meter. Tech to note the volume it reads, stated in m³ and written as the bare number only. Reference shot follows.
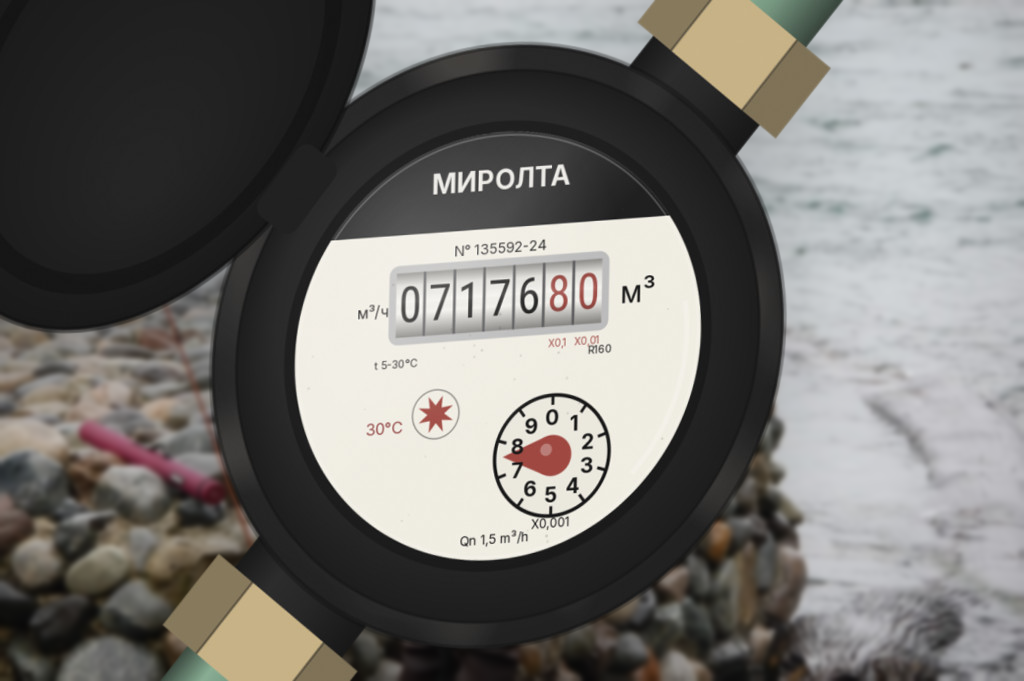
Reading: 7176.807
